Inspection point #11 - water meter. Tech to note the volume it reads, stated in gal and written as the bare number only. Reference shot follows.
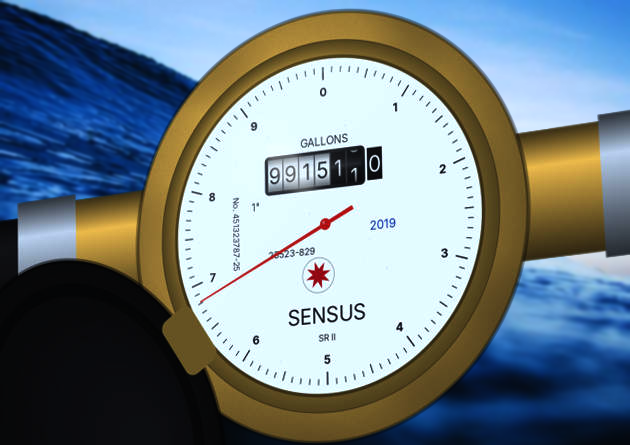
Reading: 9915106.8
